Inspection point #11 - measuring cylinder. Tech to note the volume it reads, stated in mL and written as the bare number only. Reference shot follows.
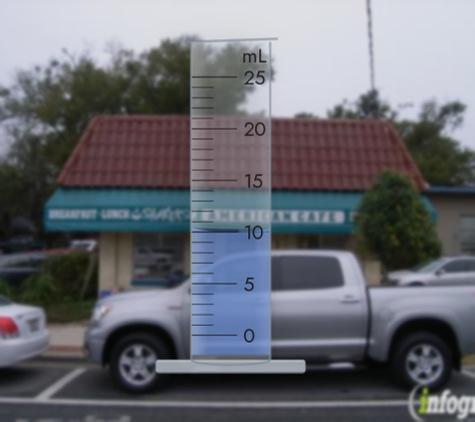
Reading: 10
